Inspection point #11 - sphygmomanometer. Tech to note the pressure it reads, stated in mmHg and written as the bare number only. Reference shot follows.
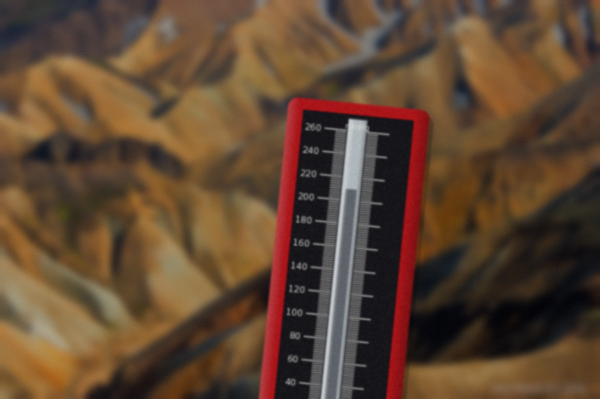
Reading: 210
